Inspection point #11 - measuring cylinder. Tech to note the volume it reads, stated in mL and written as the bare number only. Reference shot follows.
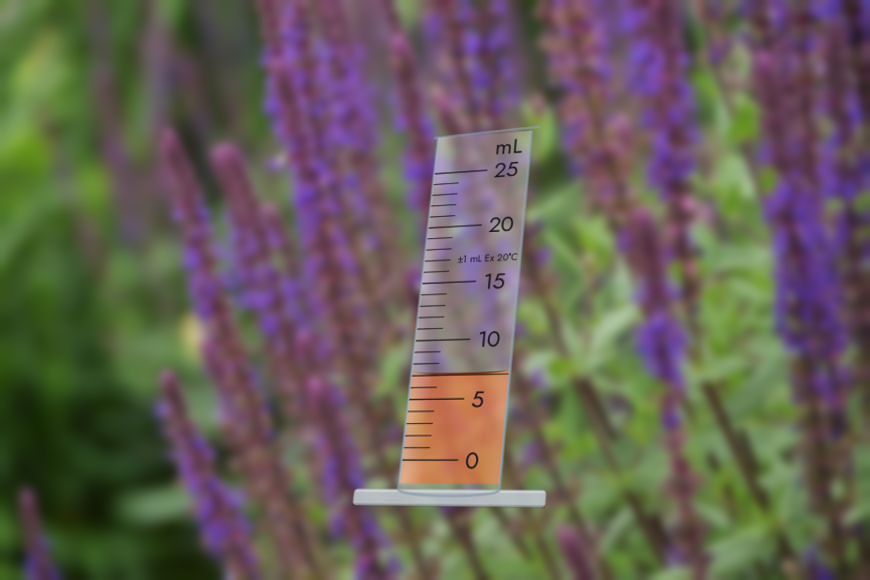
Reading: 7
